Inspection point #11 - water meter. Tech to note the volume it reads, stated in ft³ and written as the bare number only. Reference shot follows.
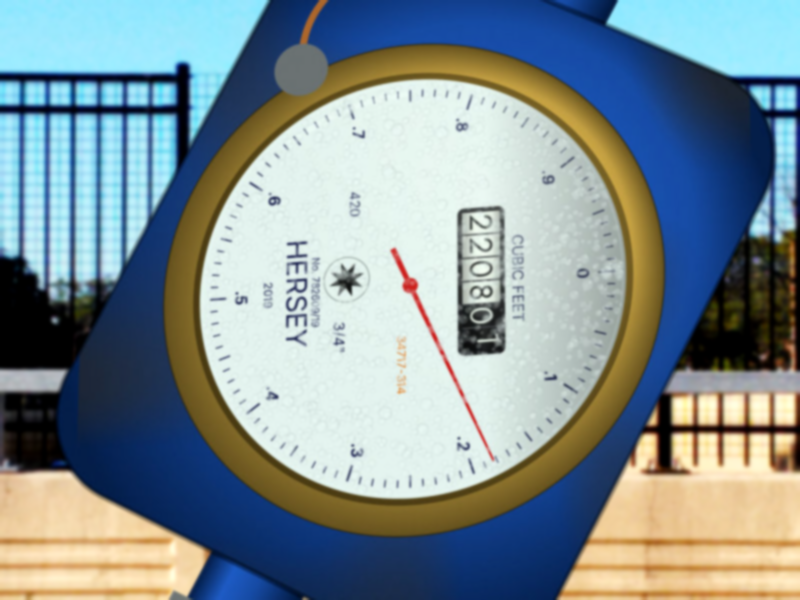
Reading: 220801.18
